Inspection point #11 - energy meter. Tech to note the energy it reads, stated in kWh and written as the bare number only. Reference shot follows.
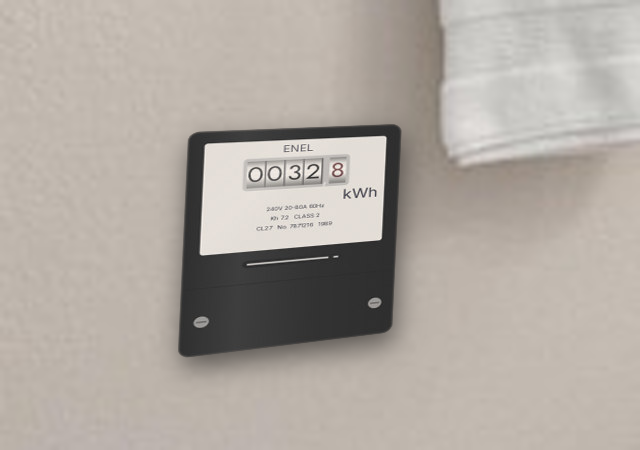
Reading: 32.8
